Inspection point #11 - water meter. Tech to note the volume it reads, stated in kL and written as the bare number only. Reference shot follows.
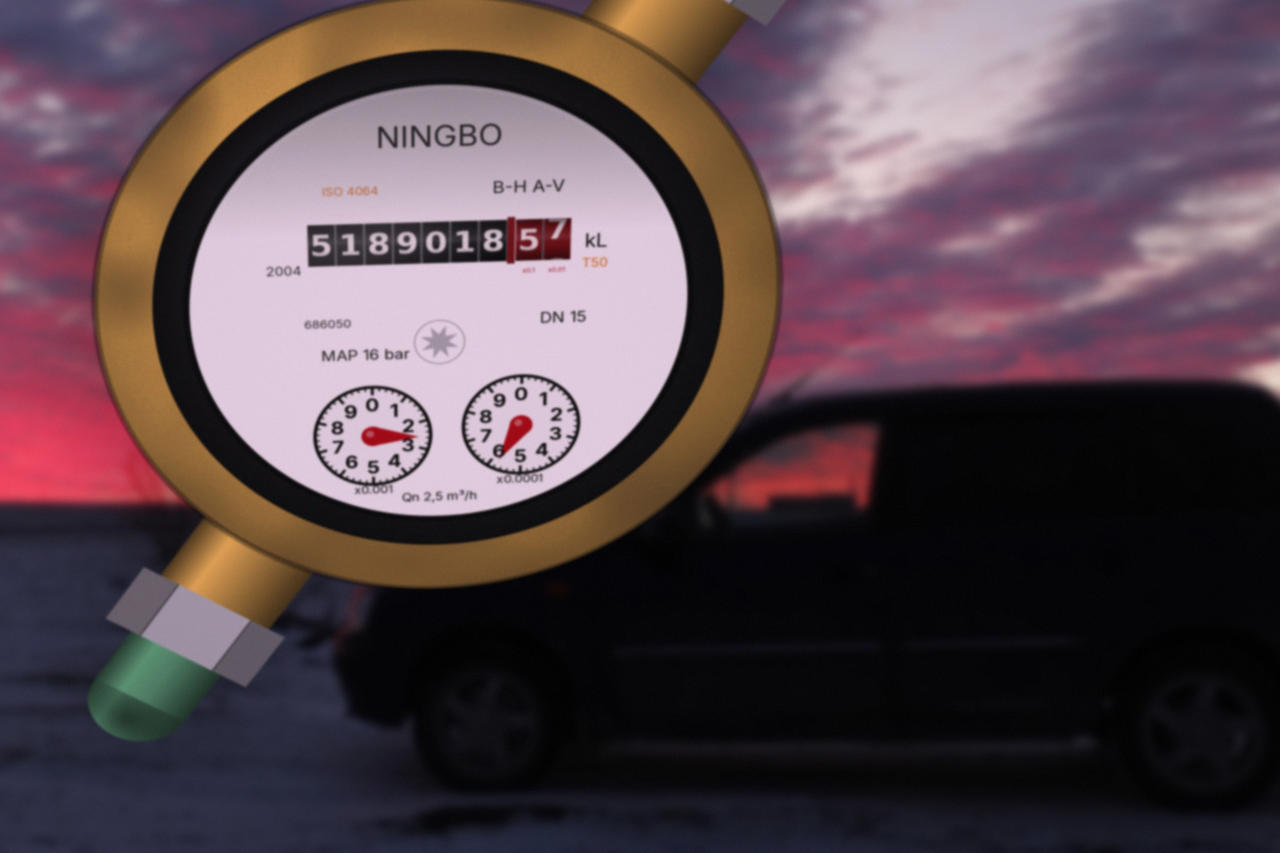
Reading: 5189018.5725
